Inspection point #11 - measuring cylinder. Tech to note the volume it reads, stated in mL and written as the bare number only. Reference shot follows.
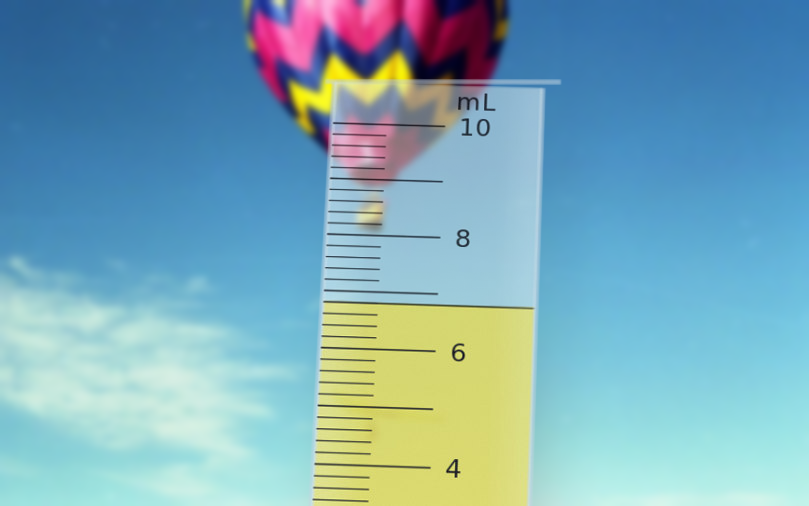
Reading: 6.8
